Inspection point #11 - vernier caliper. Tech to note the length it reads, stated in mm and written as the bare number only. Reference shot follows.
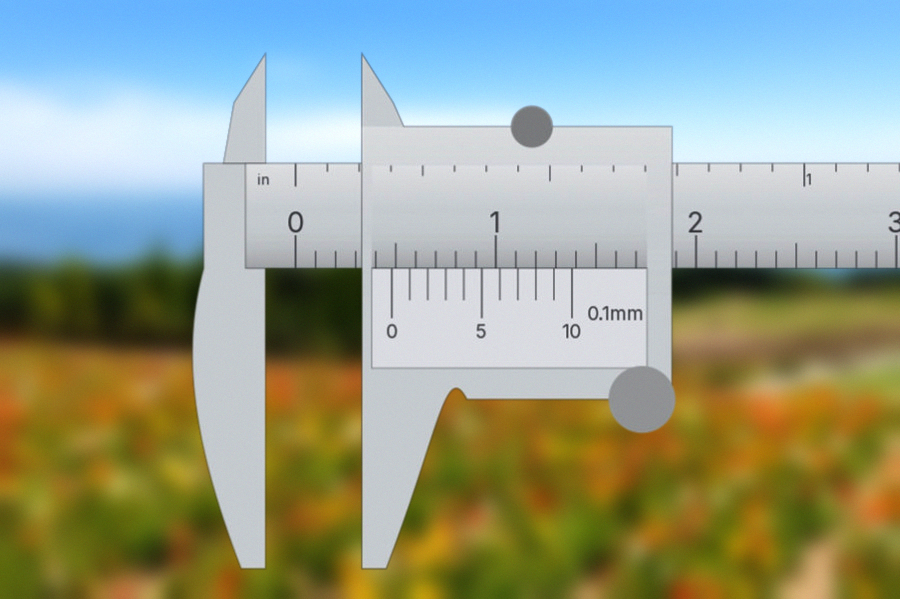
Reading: 4.8
